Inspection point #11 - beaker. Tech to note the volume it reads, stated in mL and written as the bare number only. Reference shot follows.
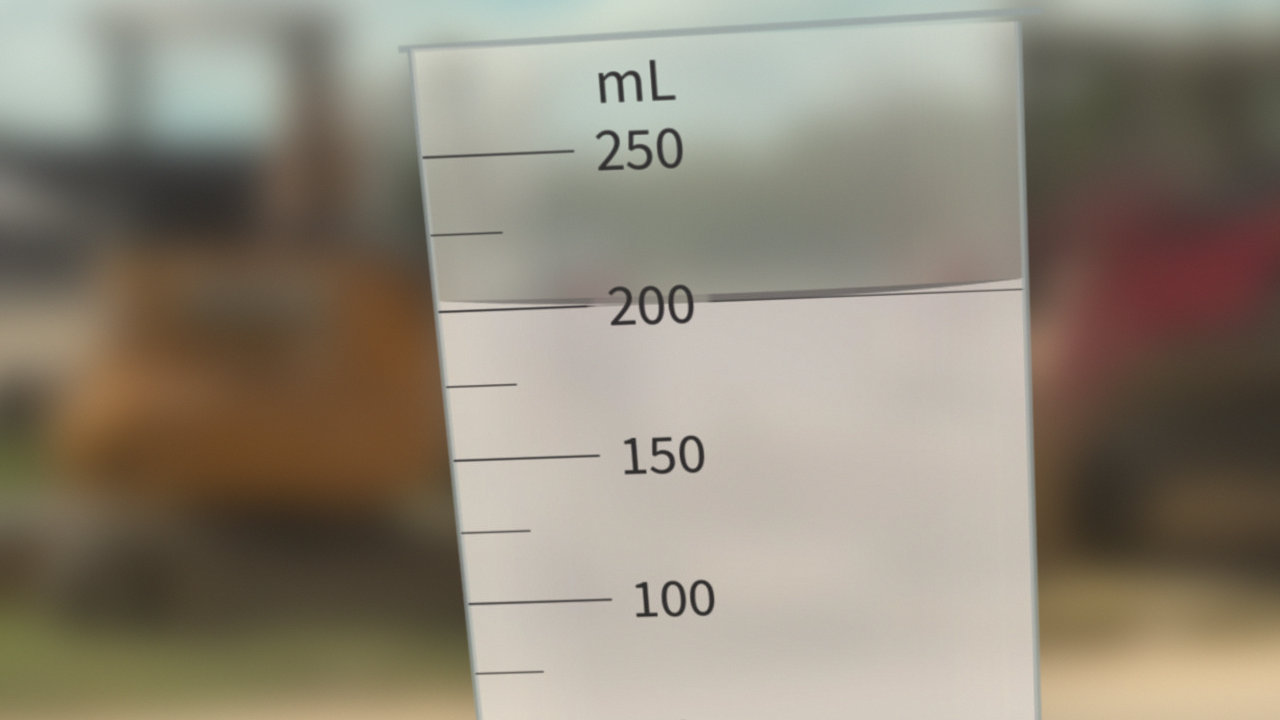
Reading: 200
